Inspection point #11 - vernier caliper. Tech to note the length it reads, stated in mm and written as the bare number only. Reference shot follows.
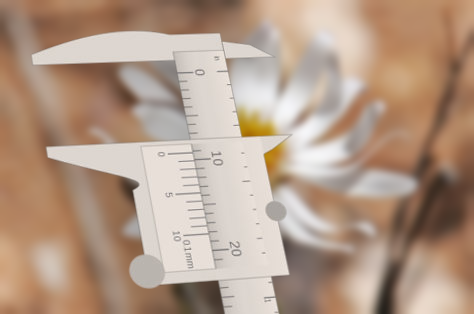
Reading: 9.2
